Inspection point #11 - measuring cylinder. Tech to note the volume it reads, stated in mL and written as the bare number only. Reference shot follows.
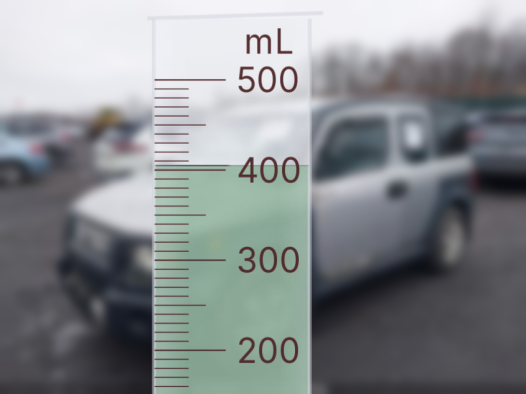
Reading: 405
